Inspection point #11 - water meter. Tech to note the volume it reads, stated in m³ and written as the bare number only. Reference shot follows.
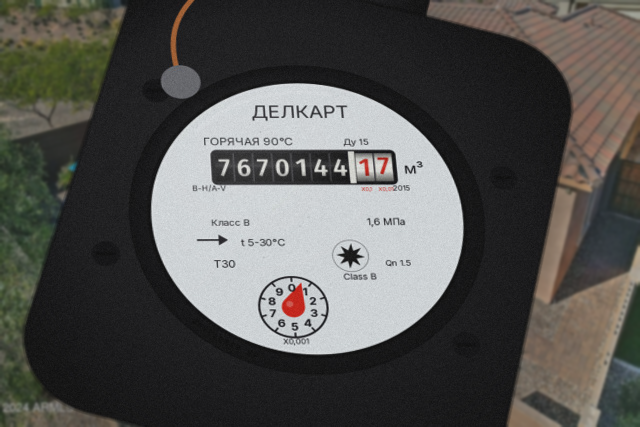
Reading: 7670144.170
